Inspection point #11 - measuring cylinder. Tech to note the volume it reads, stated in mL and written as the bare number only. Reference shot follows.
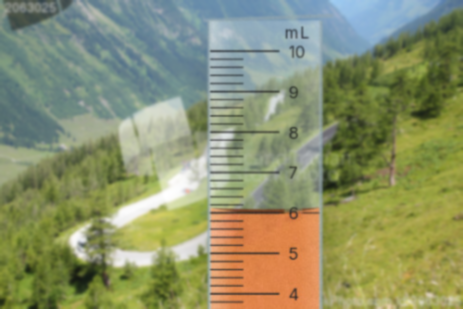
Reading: 6
